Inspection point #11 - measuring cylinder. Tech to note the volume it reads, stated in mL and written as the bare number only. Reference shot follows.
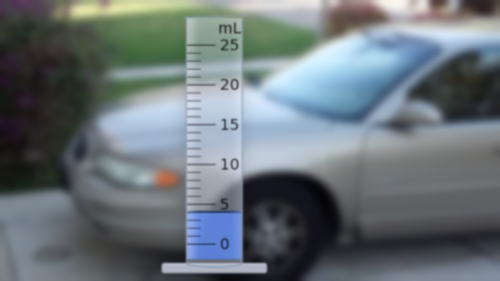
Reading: 4
